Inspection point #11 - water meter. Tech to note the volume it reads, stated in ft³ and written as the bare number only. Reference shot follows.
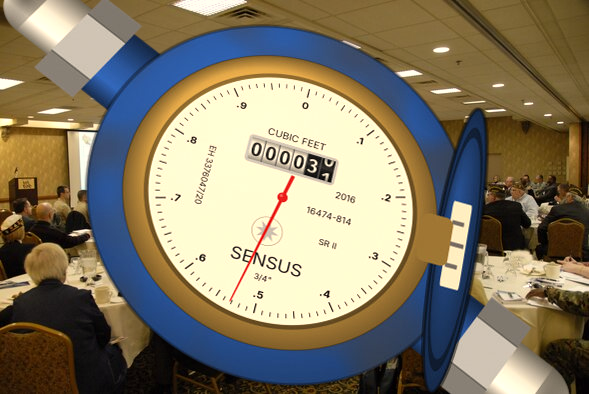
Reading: 30.53
